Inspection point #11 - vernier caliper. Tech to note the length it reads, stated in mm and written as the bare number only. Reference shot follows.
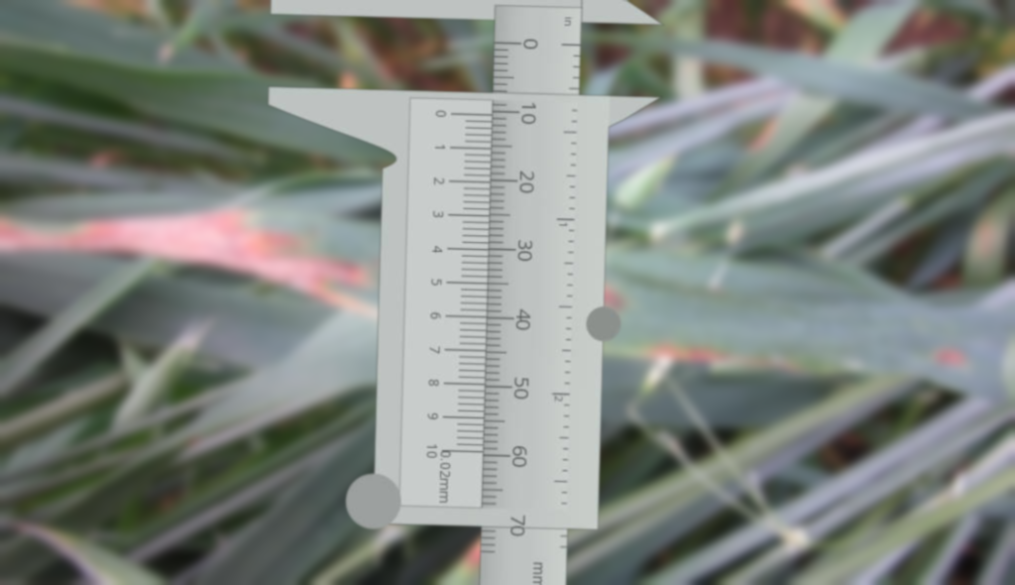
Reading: 10.5
